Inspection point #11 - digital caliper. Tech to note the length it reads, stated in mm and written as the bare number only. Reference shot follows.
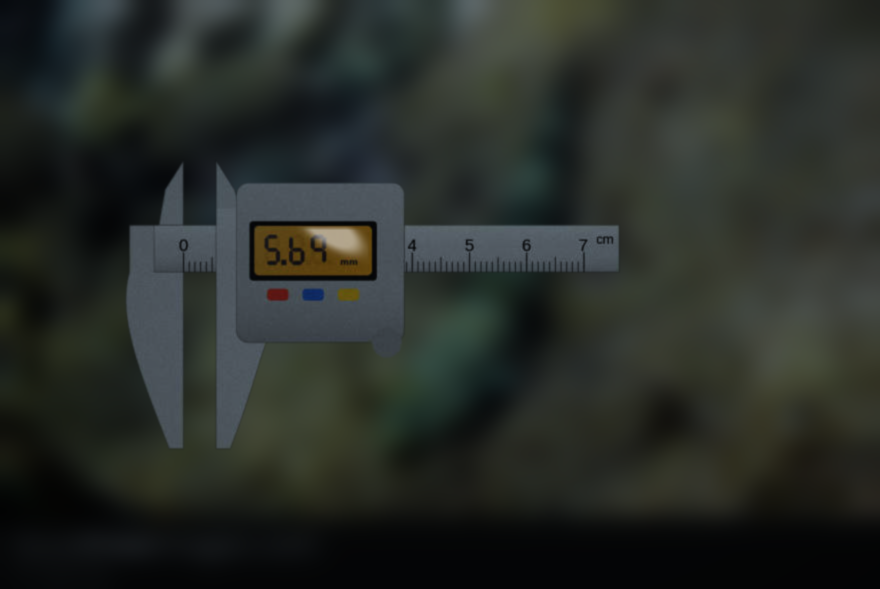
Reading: 5.69
